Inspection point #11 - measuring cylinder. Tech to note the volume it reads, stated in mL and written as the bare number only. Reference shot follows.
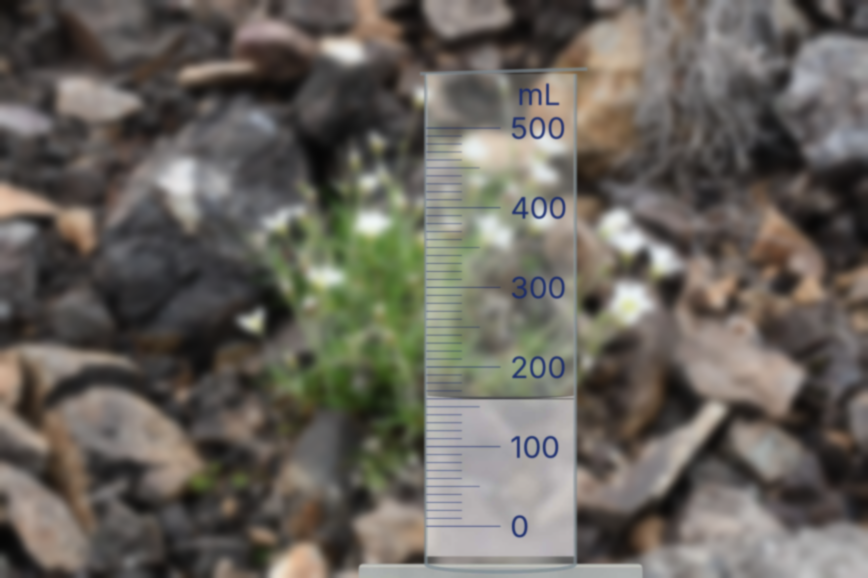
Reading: 160
